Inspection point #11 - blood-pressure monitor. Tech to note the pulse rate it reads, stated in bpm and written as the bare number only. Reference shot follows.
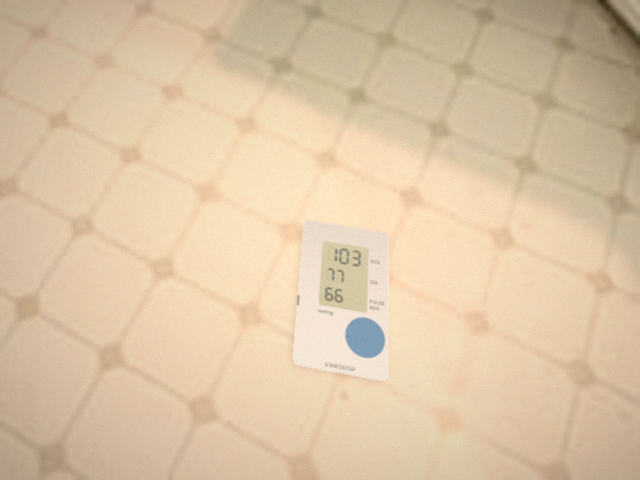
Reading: 66
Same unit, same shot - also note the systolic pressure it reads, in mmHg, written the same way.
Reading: 103
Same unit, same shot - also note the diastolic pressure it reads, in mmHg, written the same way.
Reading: 77
